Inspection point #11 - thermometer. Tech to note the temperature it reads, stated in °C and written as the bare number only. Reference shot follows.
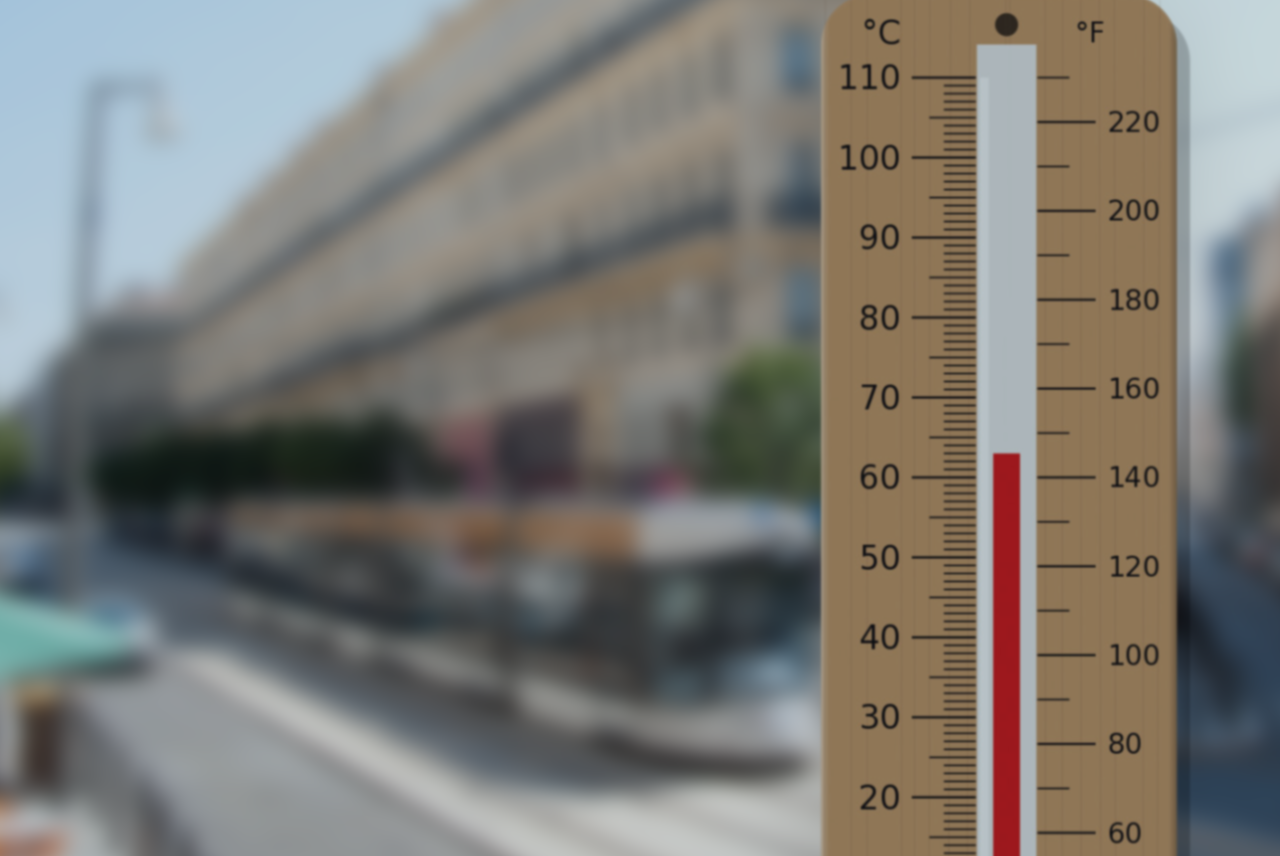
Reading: 63
